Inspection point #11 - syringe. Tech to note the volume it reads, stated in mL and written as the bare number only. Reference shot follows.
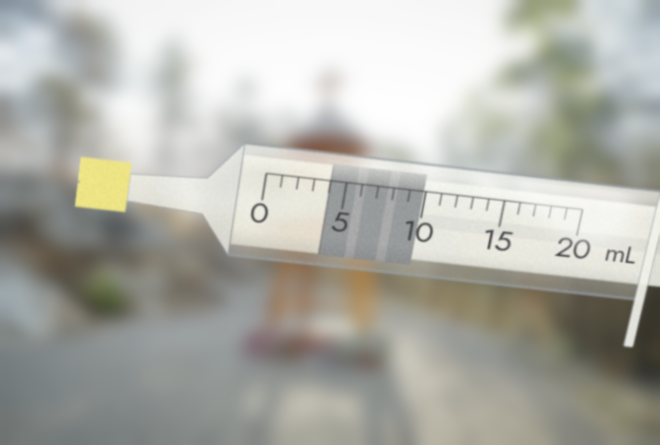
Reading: 4
